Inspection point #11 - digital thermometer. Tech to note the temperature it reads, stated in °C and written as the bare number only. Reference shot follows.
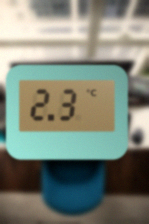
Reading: 2.3
